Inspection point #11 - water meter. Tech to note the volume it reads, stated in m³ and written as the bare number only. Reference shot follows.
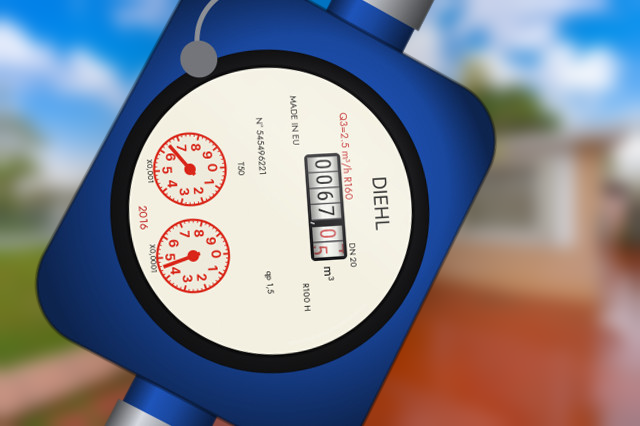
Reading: 67.0464
